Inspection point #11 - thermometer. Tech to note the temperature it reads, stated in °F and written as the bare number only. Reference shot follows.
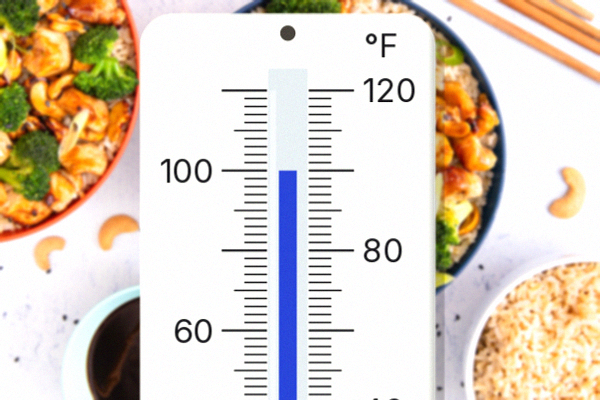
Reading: 100
